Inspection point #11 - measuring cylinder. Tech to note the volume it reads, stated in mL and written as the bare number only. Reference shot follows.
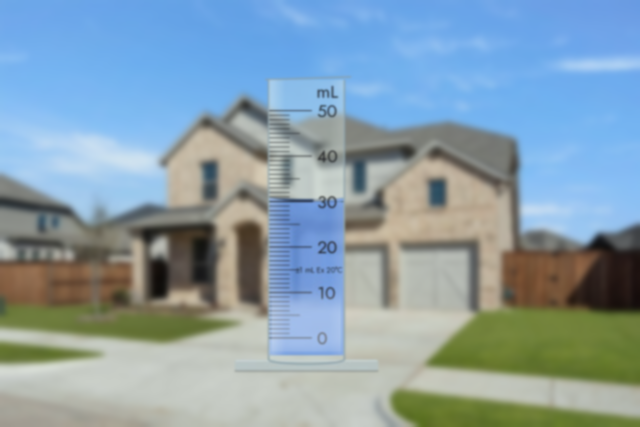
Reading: 30
